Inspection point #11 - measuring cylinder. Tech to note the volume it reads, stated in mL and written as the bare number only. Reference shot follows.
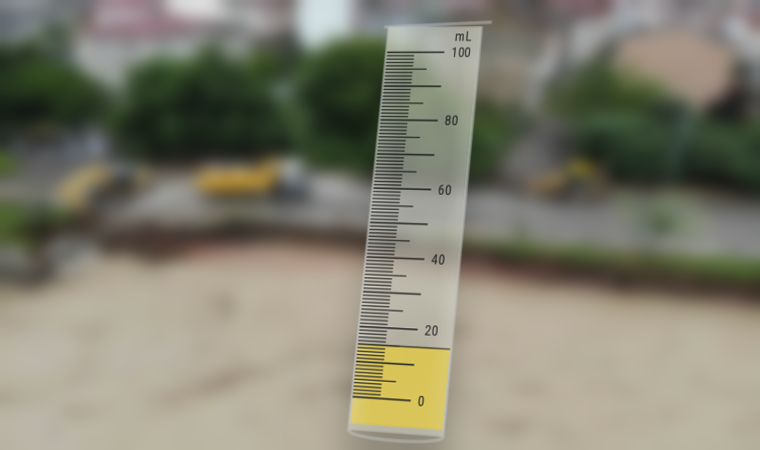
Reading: 15
